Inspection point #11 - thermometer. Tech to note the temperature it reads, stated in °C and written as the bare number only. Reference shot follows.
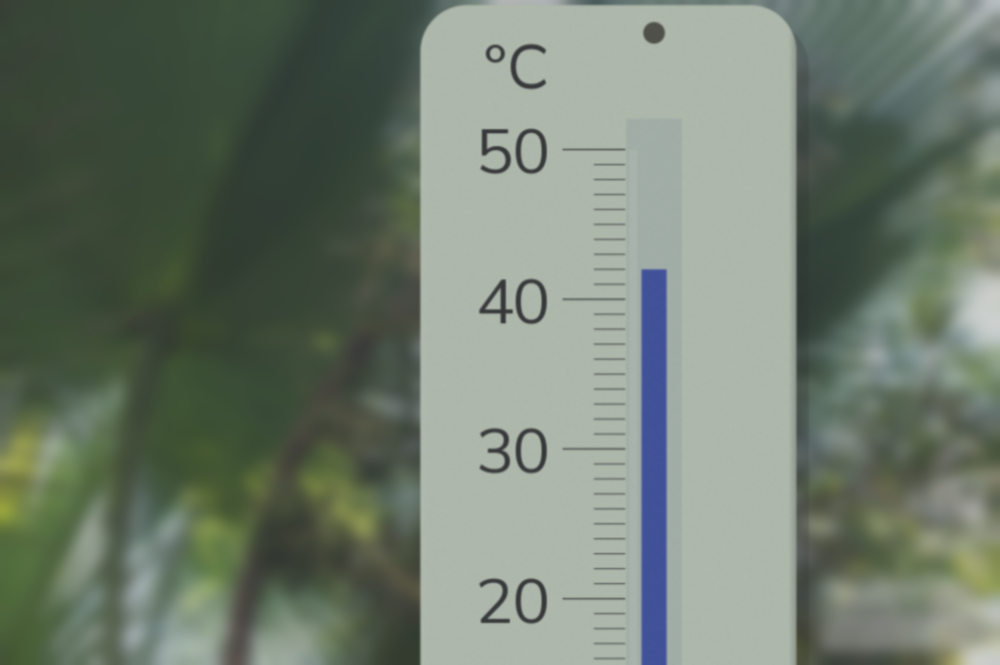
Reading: 42
